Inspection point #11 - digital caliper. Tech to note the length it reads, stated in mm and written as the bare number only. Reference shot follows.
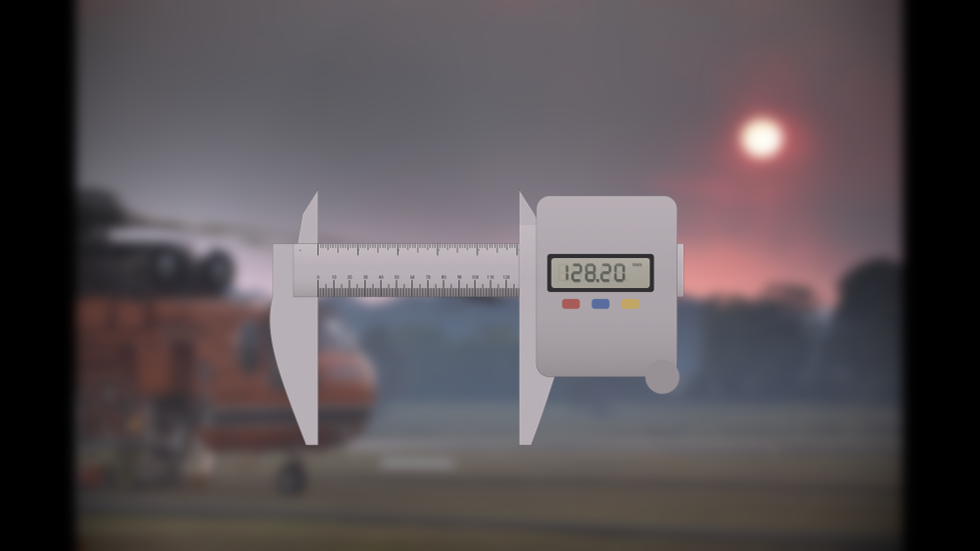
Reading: 128.20
